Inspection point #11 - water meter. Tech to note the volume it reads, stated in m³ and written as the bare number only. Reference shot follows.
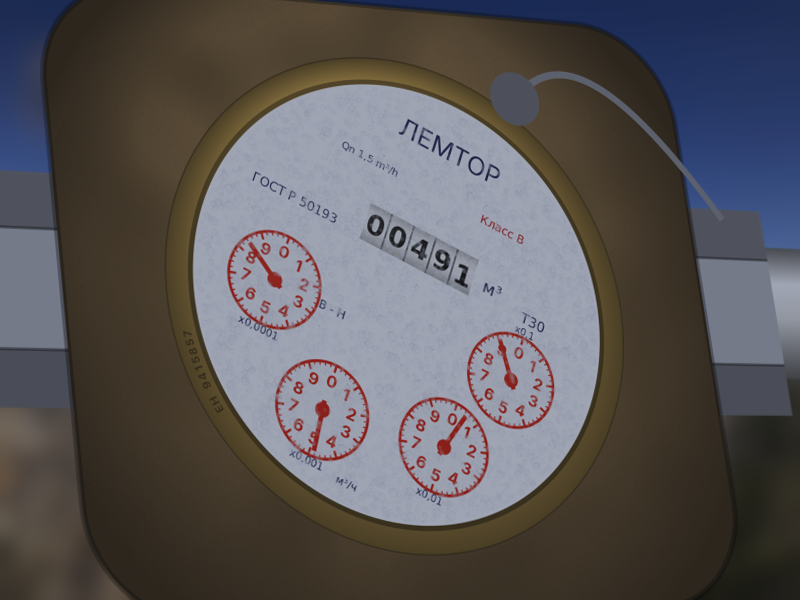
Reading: 490.9048
